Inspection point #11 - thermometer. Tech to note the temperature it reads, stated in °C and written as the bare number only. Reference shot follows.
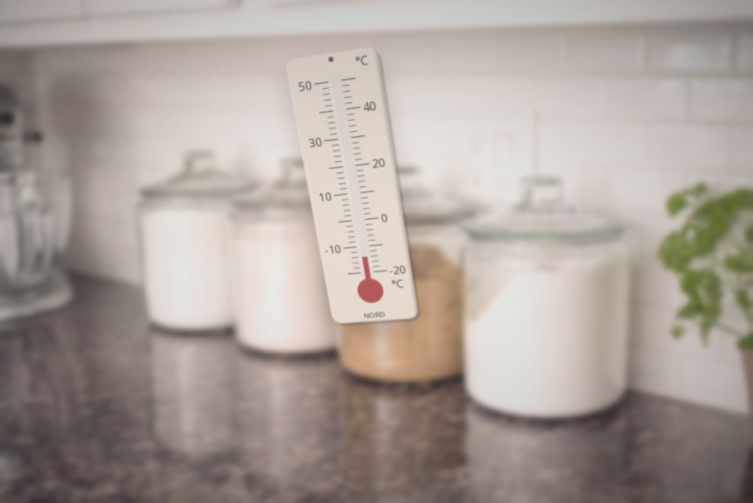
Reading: -14
